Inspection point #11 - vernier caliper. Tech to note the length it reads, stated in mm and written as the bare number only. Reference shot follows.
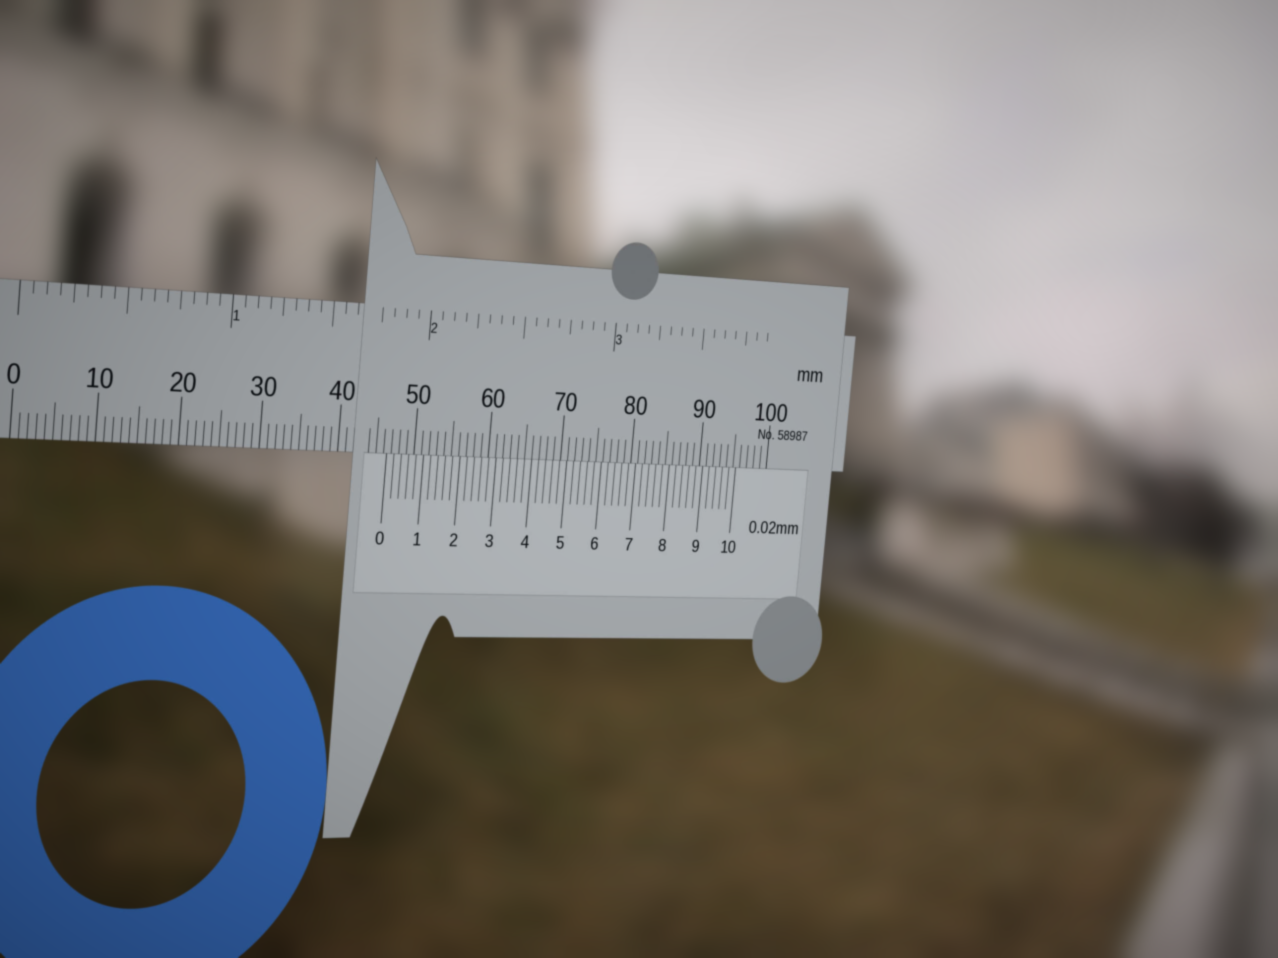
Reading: 46.4
